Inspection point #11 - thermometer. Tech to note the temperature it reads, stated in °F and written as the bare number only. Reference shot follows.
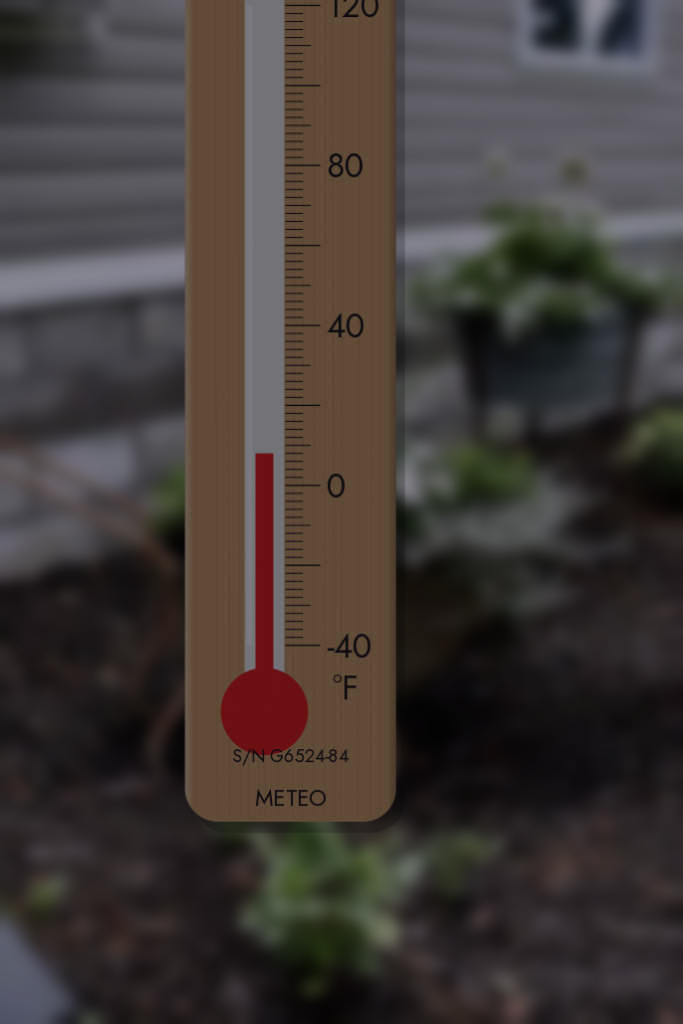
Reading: 8
